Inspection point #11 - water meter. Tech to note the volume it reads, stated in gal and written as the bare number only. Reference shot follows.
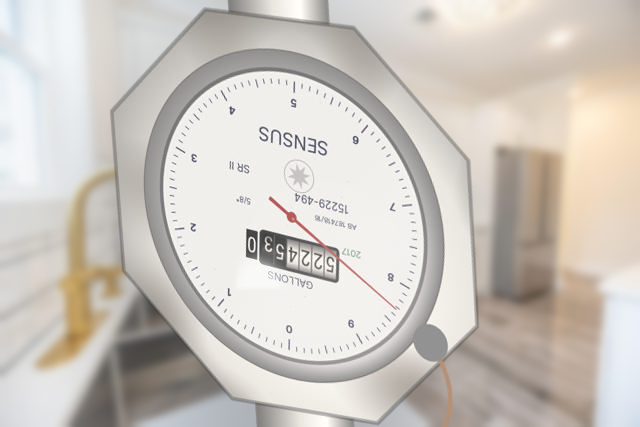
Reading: 5224528.3
